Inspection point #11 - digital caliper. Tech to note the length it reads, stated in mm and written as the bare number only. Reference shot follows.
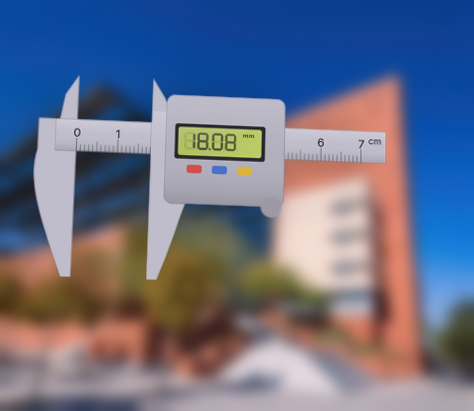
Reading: 18.08
